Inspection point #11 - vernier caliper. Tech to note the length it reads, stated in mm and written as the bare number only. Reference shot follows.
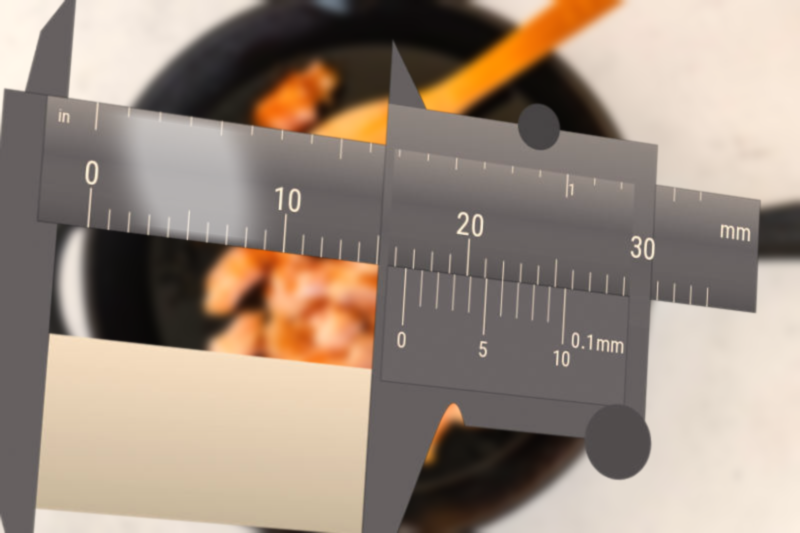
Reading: 16.6
